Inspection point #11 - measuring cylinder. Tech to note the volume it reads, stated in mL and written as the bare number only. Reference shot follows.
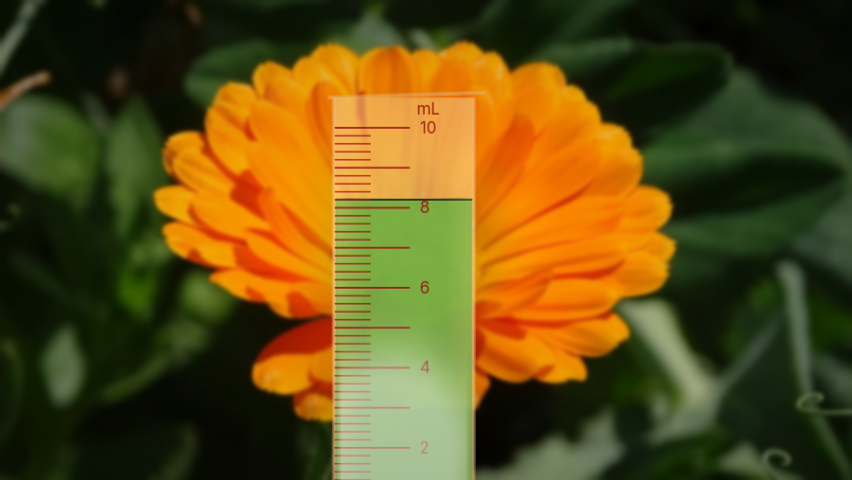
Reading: 8.2
